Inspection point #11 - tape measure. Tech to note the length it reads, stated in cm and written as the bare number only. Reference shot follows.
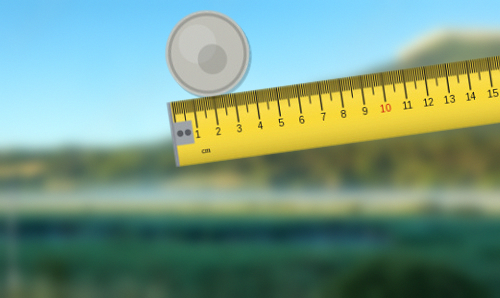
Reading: 4
